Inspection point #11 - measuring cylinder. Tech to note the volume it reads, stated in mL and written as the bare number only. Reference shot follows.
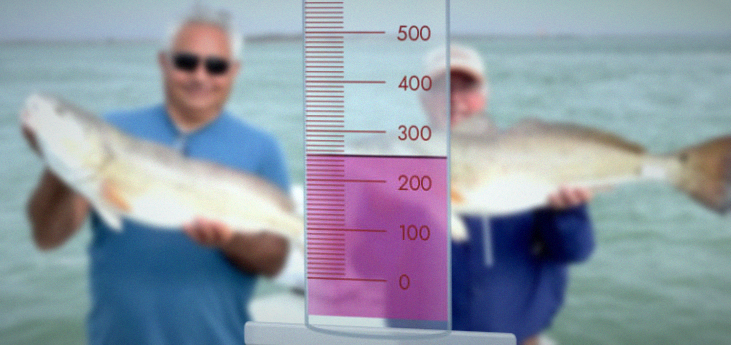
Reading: 250
